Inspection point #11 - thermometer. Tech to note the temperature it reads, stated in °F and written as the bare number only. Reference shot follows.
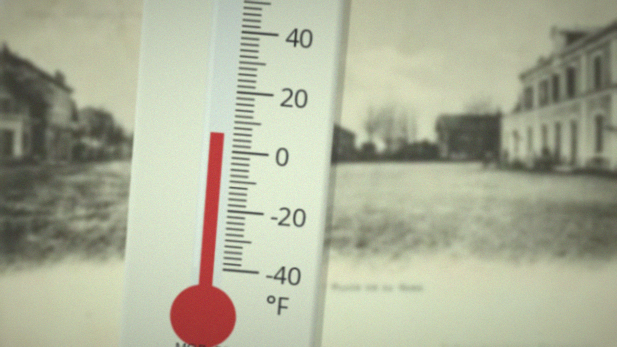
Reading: 6
